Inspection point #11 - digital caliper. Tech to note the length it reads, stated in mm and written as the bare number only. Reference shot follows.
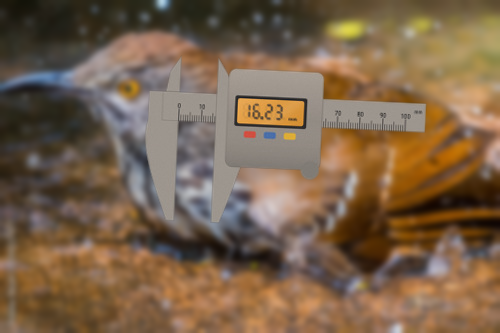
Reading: 16.23
